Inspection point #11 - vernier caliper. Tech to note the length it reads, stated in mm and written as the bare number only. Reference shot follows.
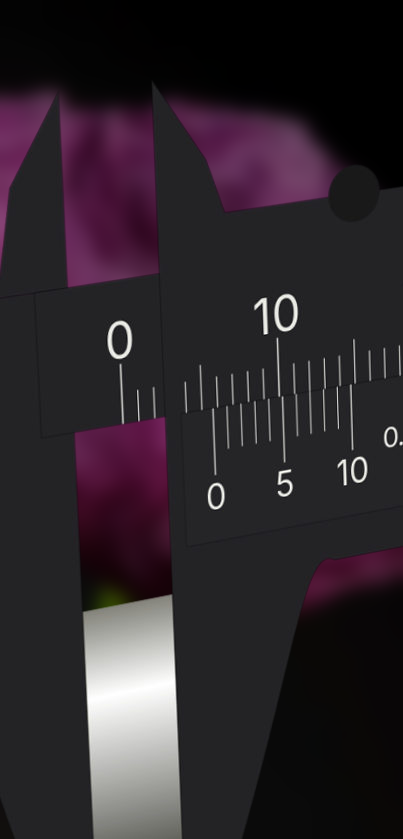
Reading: 5.7
